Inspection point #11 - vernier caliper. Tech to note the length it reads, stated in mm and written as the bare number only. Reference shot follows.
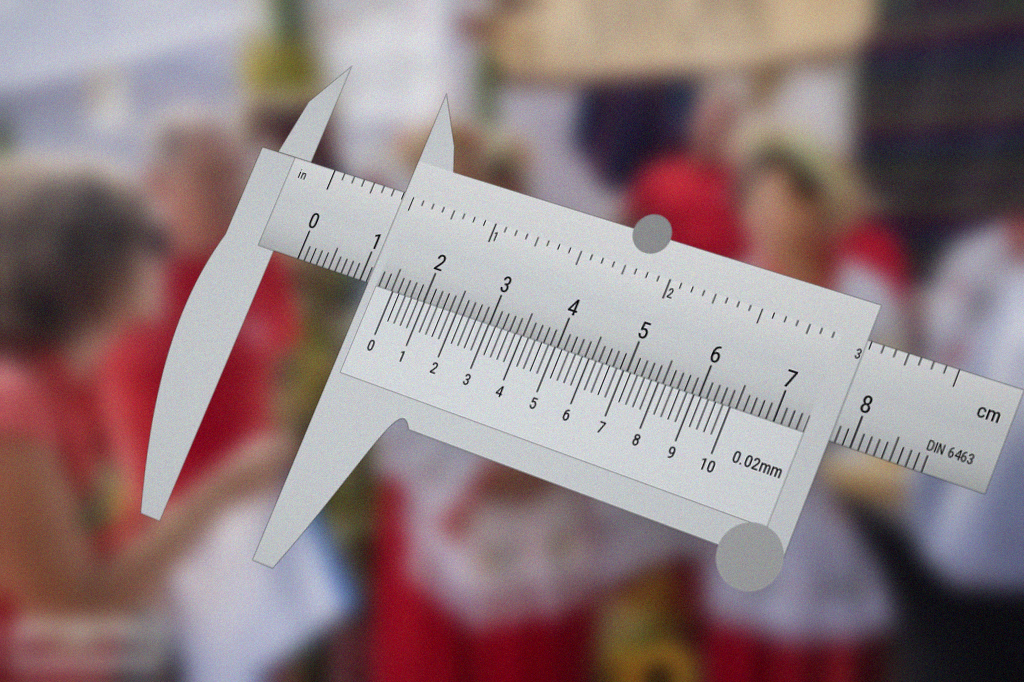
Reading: 15.2
